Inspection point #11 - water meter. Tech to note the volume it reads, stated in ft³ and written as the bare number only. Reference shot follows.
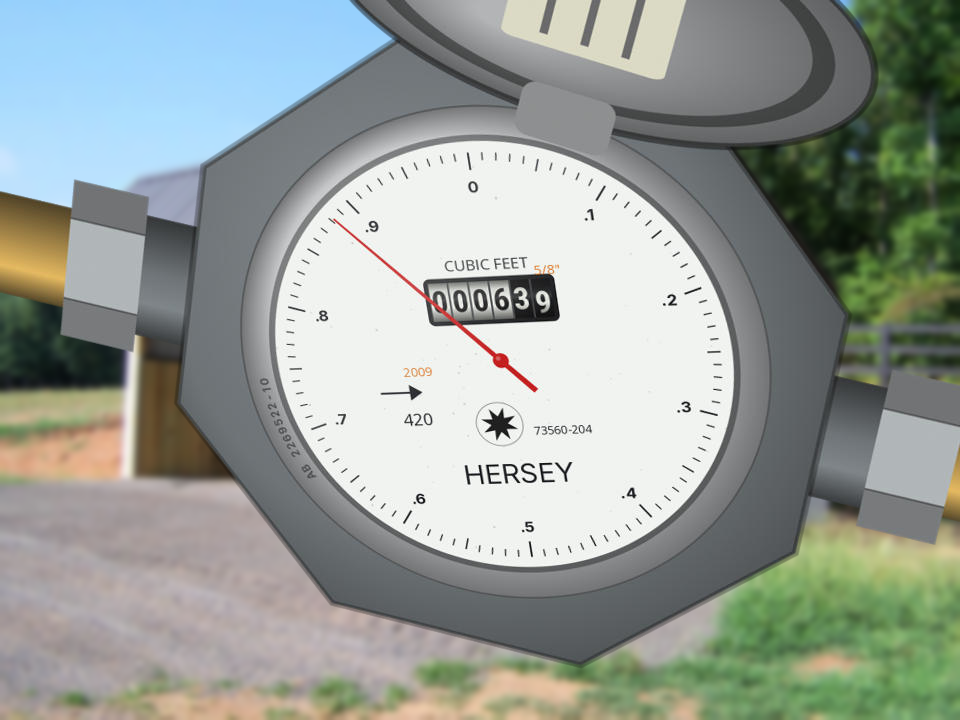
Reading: 638.88
